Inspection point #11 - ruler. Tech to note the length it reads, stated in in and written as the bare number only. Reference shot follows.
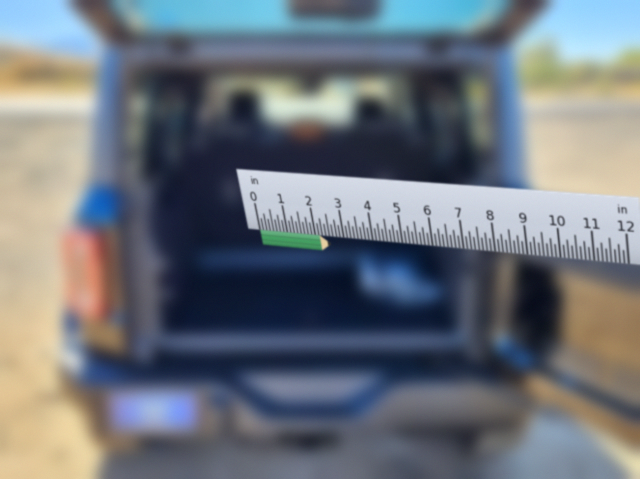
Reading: 2.5
